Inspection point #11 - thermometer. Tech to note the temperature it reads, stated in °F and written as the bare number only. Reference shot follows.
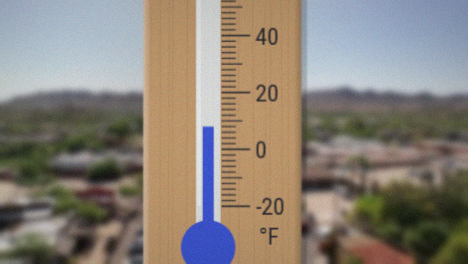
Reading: 8
